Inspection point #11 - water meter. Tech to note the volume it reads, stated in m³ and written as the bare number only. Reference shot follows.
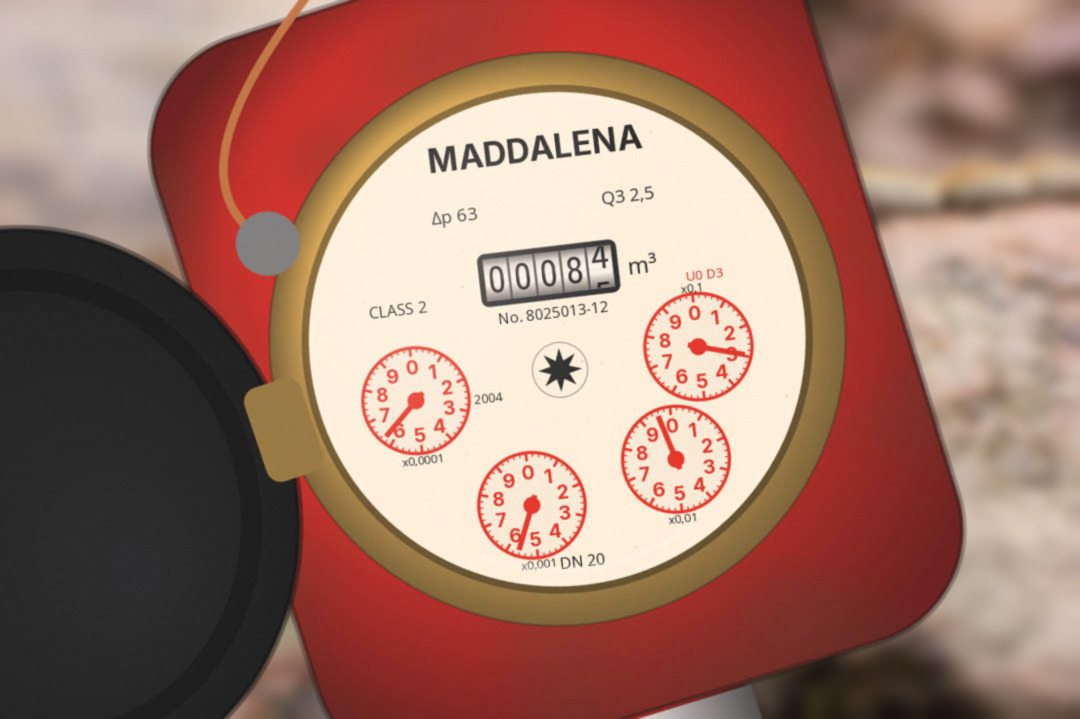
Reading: 84.2956
